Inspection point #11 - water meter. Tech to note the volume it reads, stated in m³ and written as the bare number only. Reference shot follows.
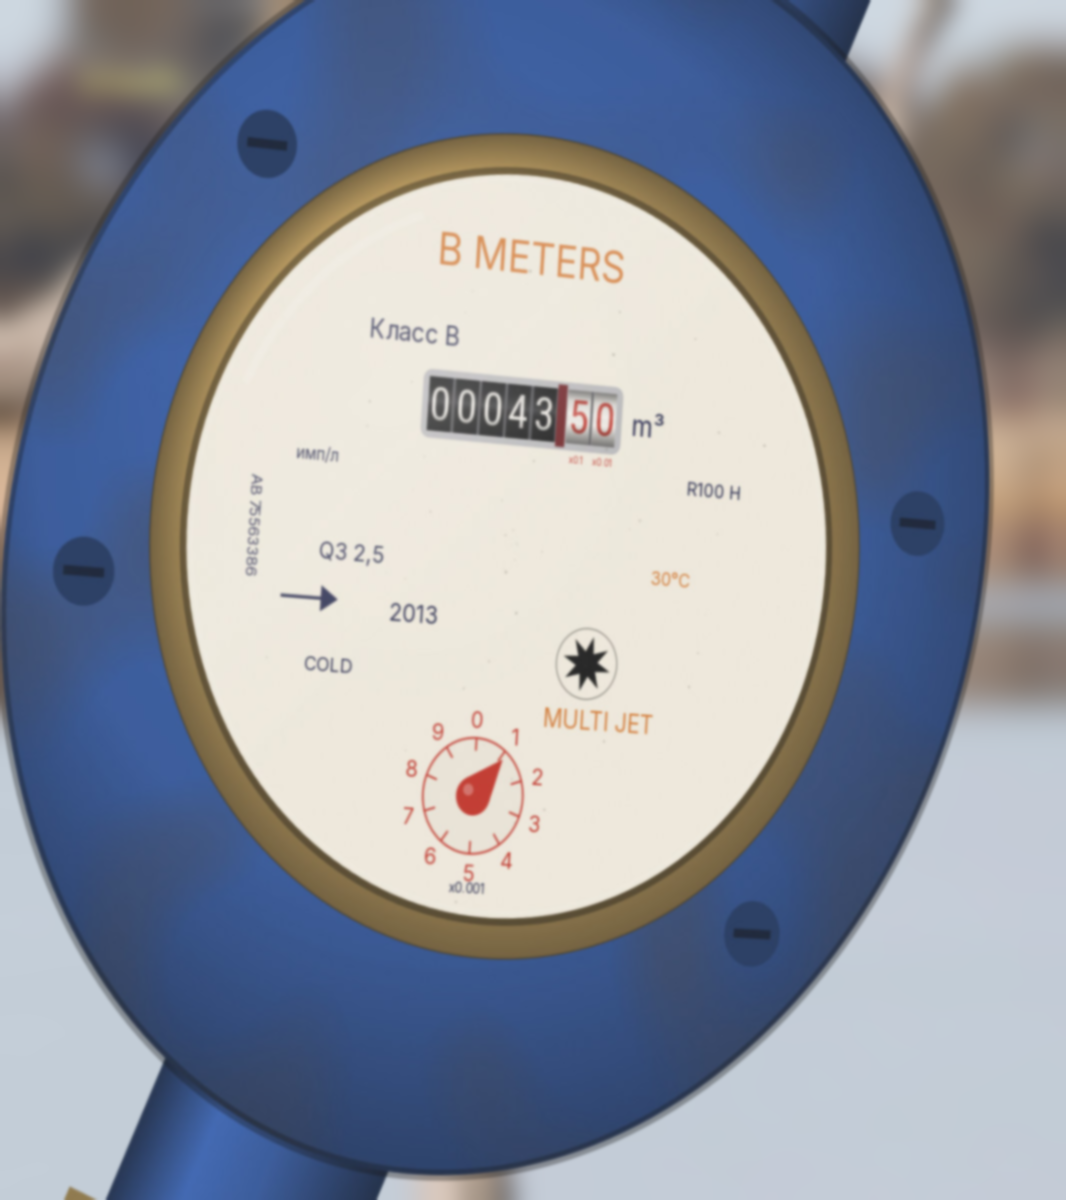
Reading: 43.501
